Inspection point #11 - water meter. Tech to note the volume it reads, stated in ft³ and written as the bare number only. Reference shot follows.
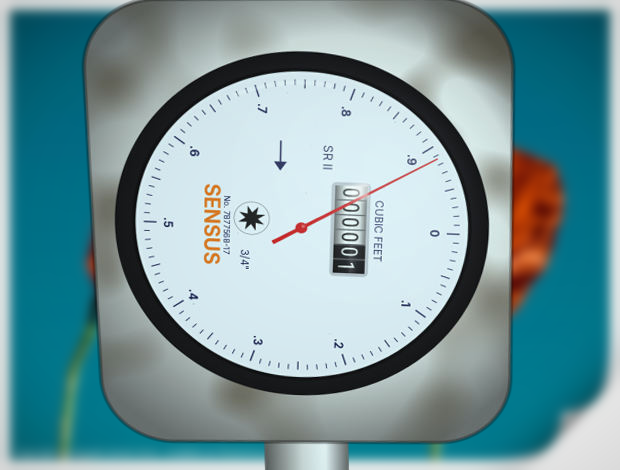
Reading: 0.91
